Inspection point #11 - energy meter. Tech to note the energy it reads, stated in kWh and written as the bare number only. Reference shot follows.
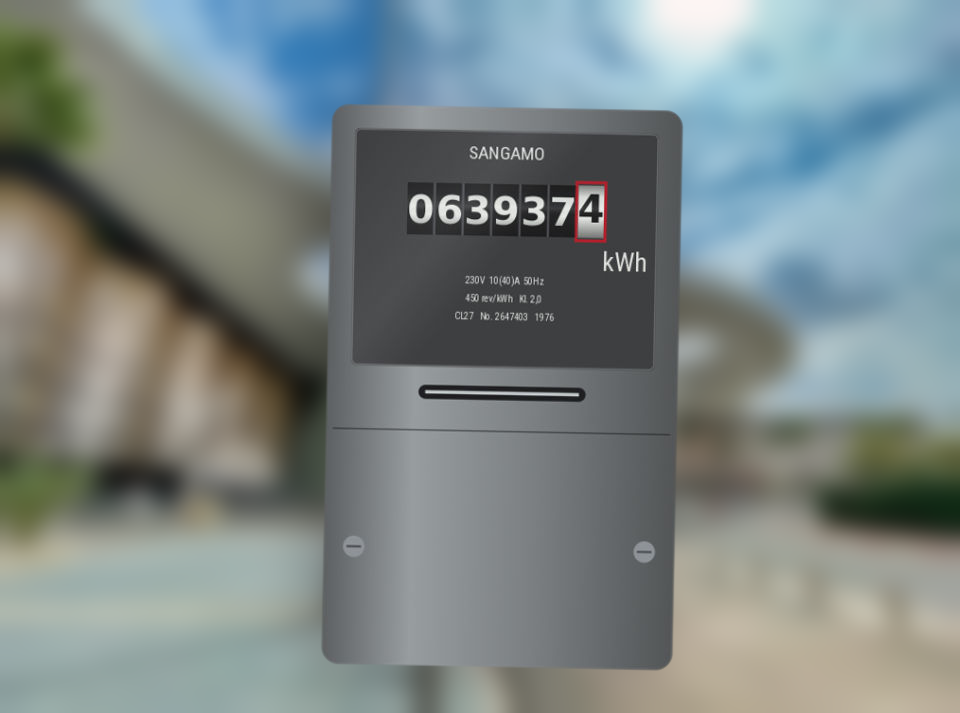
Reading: 63937.4
